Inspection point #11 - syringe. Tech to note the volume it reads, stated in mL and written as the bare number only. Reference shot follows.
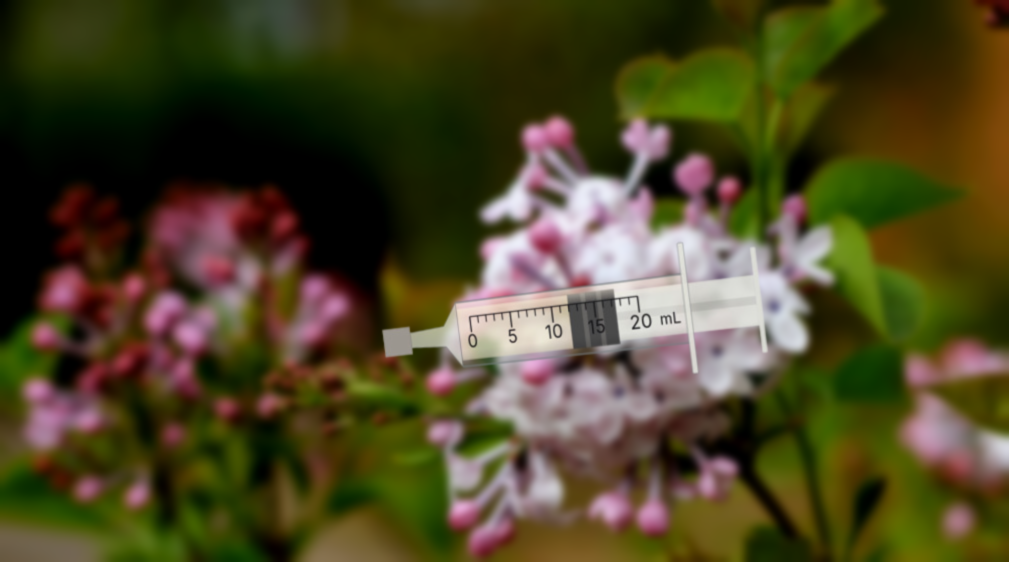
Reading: 12
